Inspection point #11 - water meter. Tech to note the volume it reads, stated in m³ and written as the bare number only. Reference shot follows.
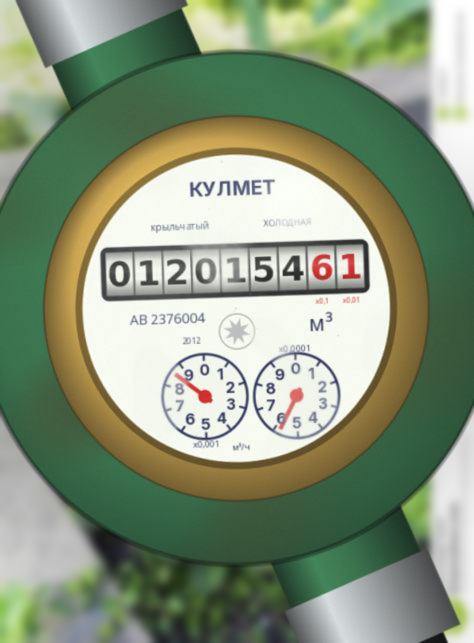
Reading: 120154.6185
